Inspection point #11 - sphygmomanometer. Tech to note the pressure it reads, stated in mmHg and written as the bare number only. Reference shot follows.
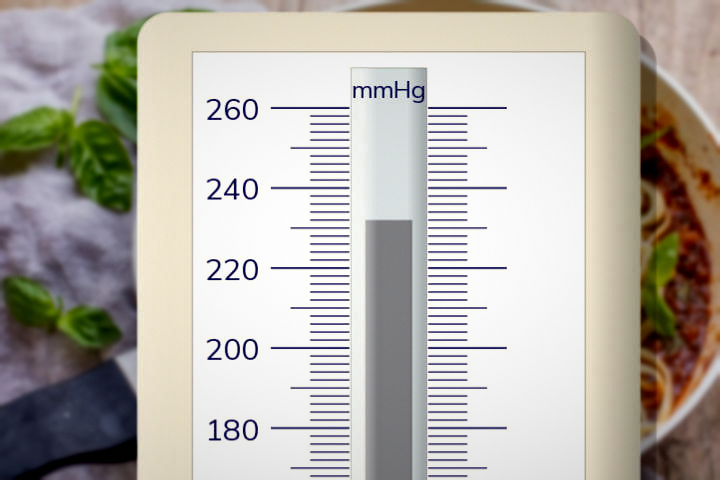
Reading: 232
